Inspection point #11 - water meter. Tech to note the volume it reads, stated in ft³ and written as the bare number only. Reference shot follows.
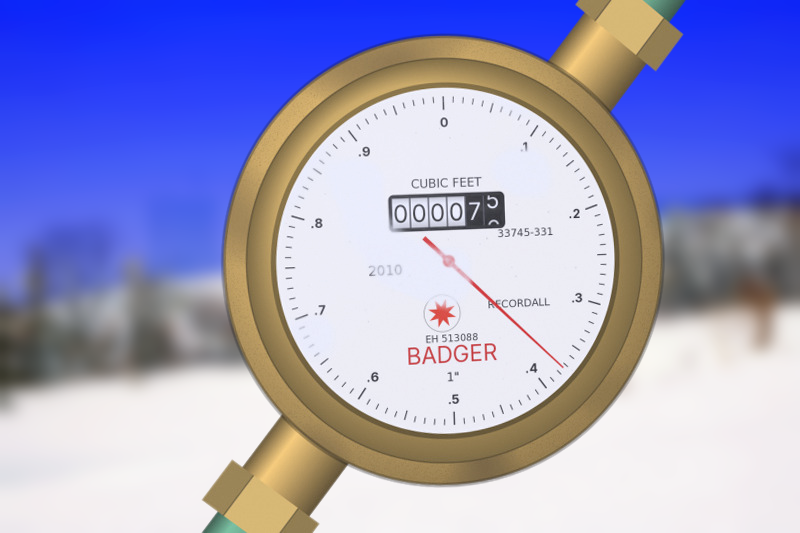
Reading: 75.37
